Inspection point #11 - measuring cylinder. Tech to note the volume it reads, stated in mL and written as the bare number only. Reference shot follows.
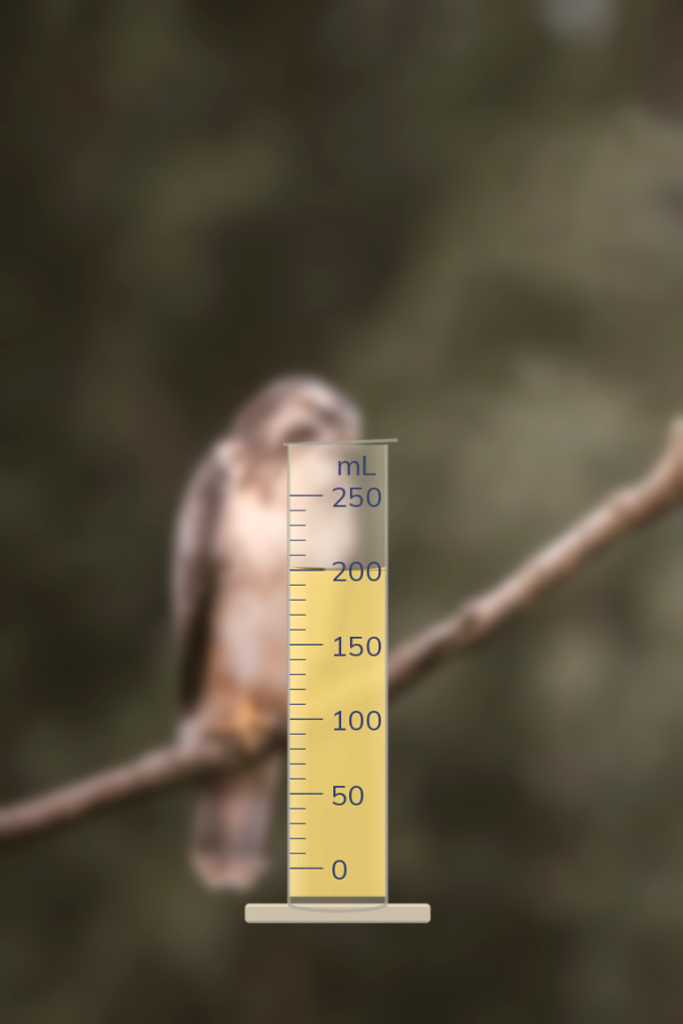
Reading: 200
